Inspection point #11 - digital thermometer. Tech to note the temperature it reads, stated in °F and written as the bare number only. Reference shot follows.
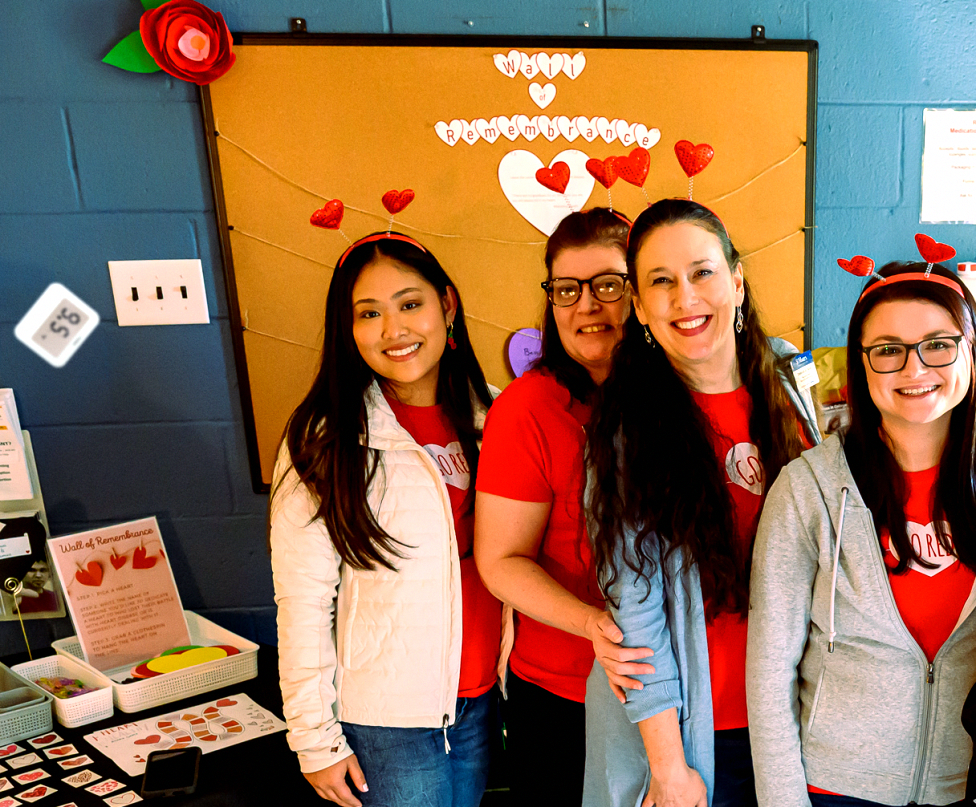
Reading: 9.5
